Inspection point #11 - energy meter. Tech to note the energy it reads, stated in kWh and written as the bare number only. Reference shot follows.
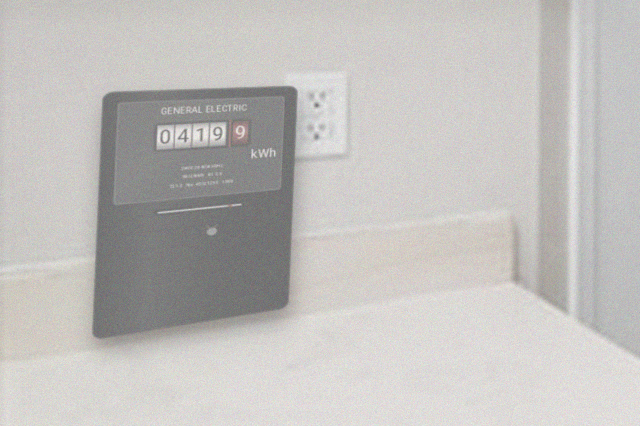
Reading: 419.9
